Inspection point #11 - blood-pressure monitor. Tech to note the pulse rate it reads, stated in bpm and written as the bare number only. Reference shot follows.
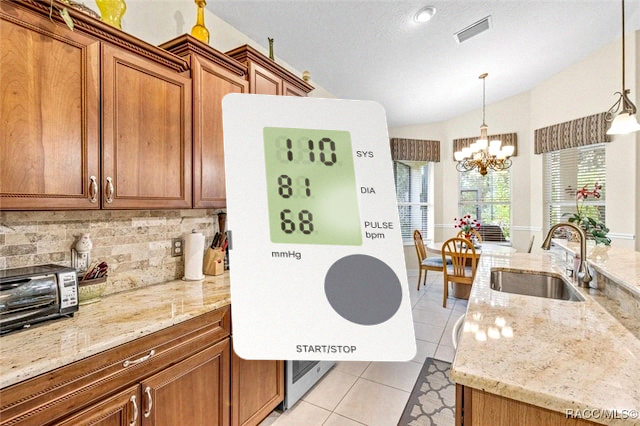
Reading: 68
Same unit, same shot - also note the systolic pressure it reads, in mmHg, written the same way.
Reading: 110
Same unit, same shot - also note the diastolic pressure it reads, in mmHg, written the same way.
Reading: 81
